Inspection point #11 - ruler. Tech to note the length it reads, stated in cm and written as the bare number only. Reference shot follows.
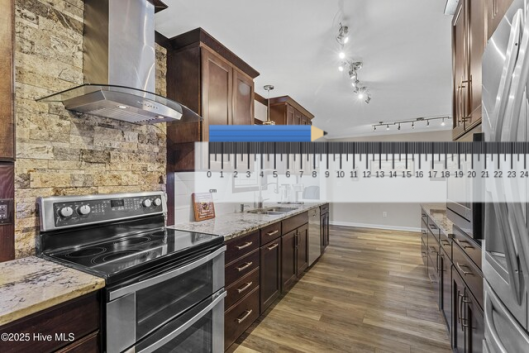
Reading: 9
